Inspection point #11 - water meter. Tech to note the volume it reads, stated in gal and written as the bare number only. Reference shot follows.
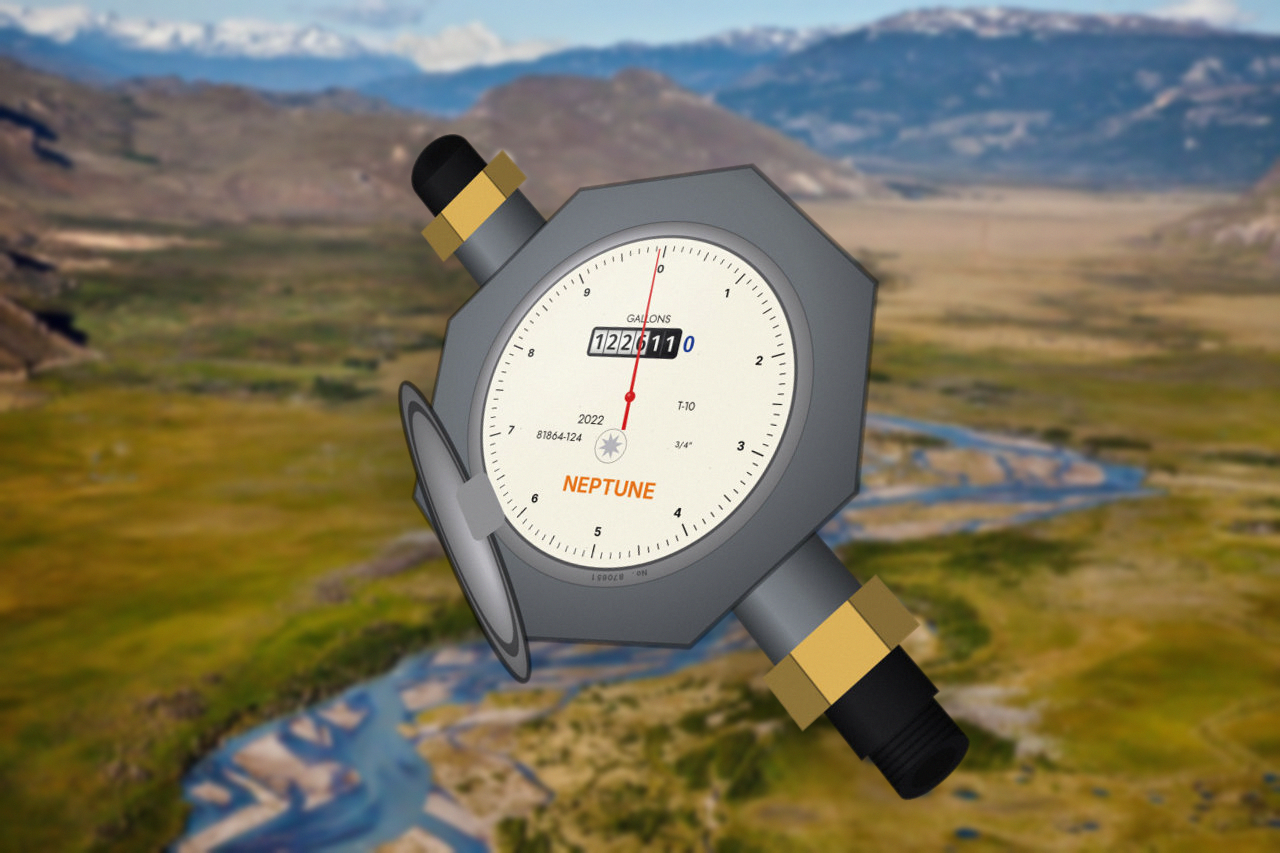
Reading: 1226109.9
